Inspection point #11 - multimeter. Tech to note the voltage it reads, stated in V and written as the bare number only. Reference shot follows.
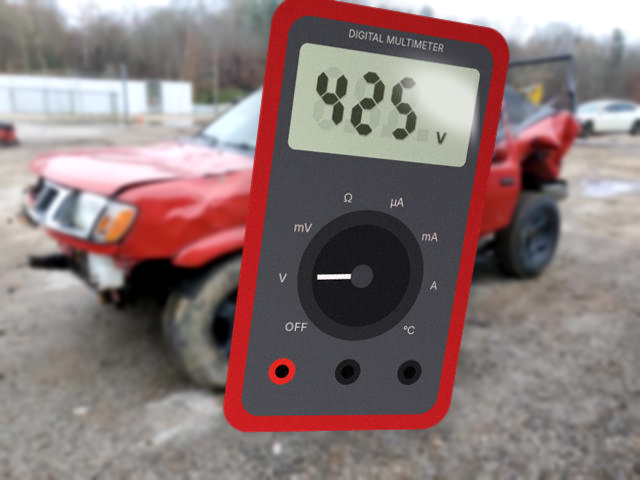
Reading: 425
